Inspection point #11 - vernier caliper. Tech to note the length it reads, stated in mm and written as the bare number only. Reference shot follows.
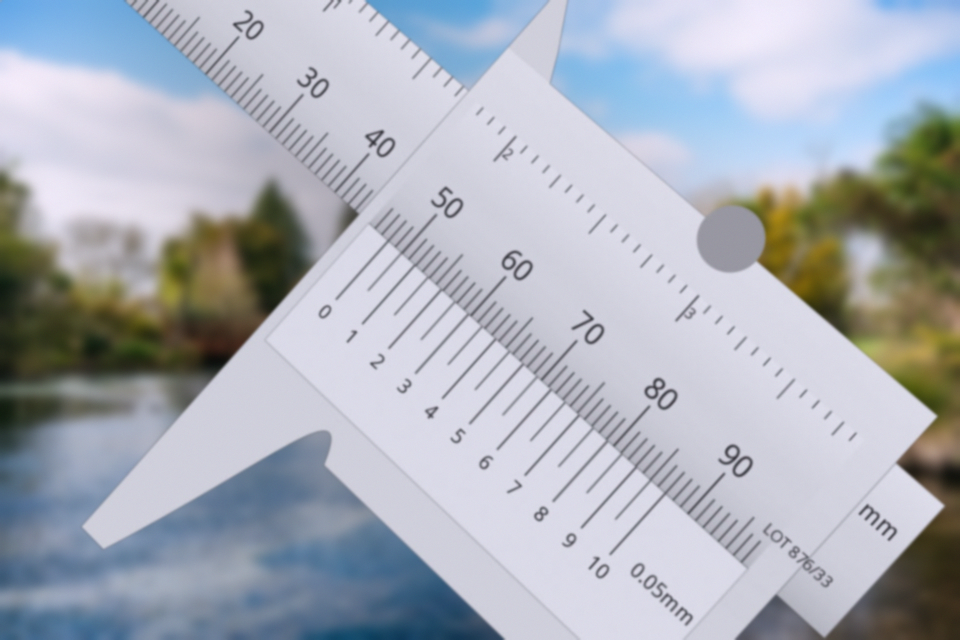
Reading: 48.0
